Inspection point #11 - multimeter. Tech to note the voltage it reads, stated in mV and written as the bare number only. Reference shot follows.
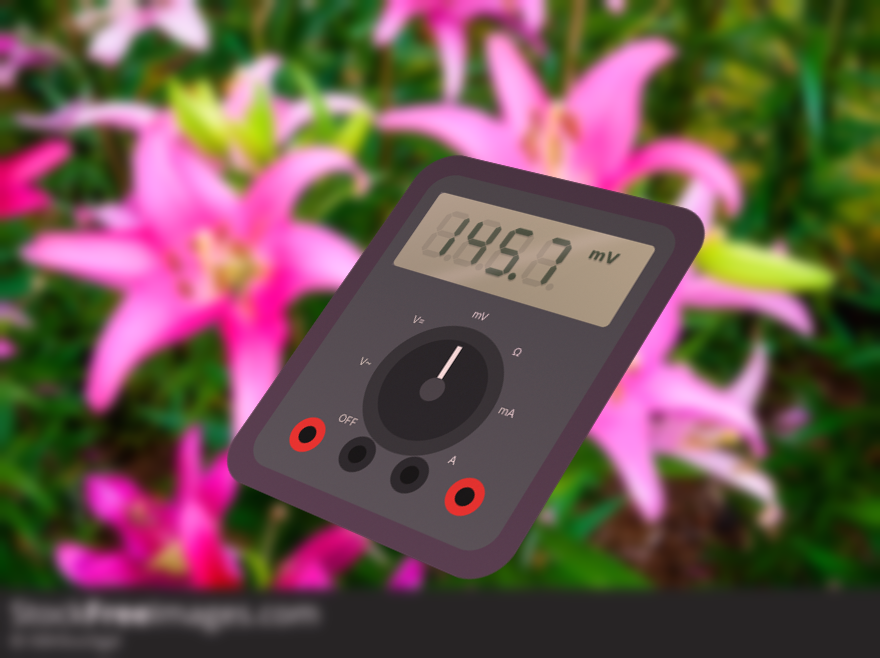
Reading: 145.7
